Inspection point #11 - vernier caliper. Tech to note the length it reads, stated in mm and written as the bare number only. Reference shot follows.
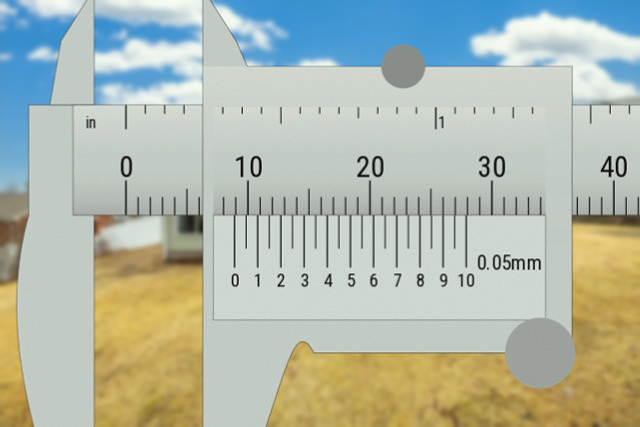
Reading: 8.9
